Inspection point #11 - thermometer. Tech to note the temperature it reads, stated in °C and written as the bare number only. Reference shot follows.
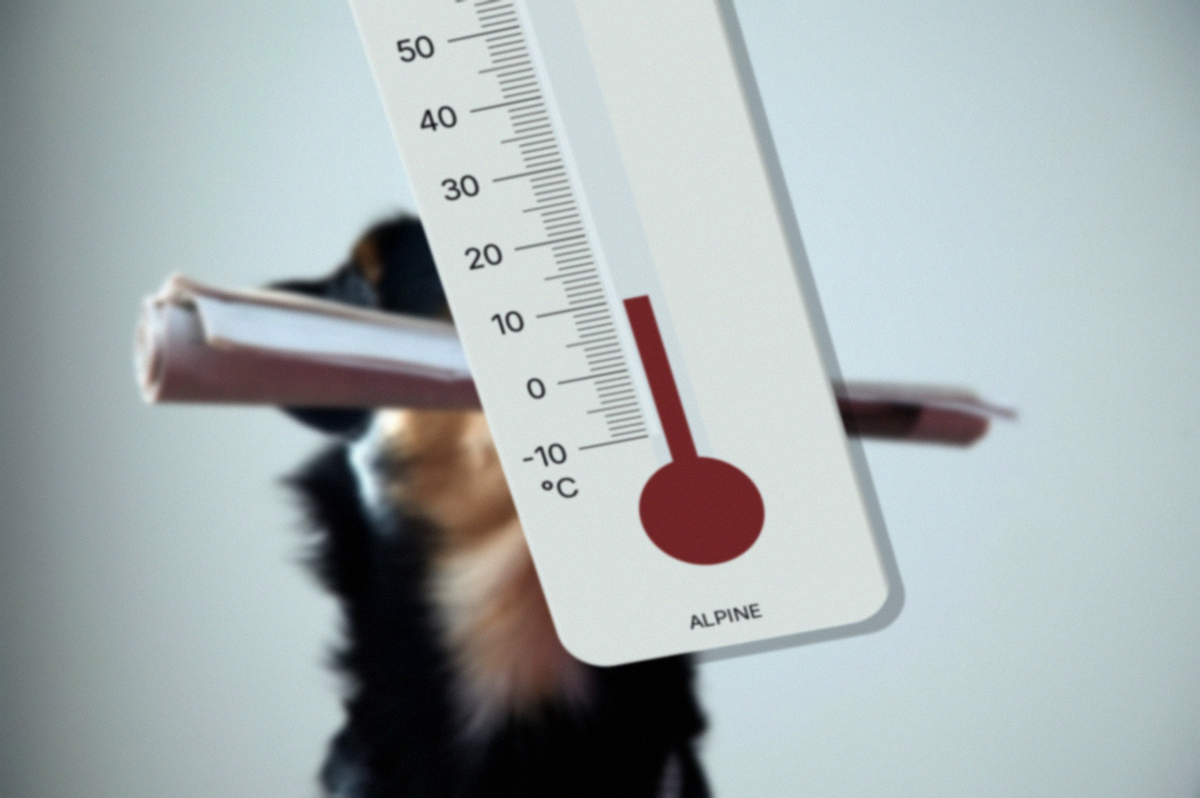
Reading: 10
